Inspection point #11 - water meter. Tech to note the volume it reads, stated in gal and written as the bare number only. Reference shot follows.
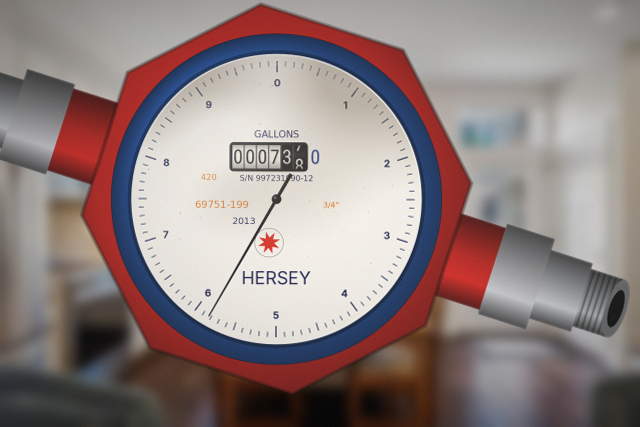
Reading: 7375.8
